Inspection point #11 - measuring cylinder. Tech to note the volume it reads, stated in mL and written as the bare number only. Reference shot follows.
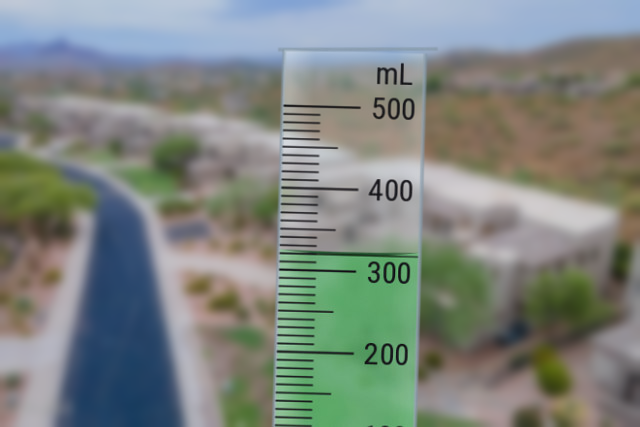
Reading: 320
